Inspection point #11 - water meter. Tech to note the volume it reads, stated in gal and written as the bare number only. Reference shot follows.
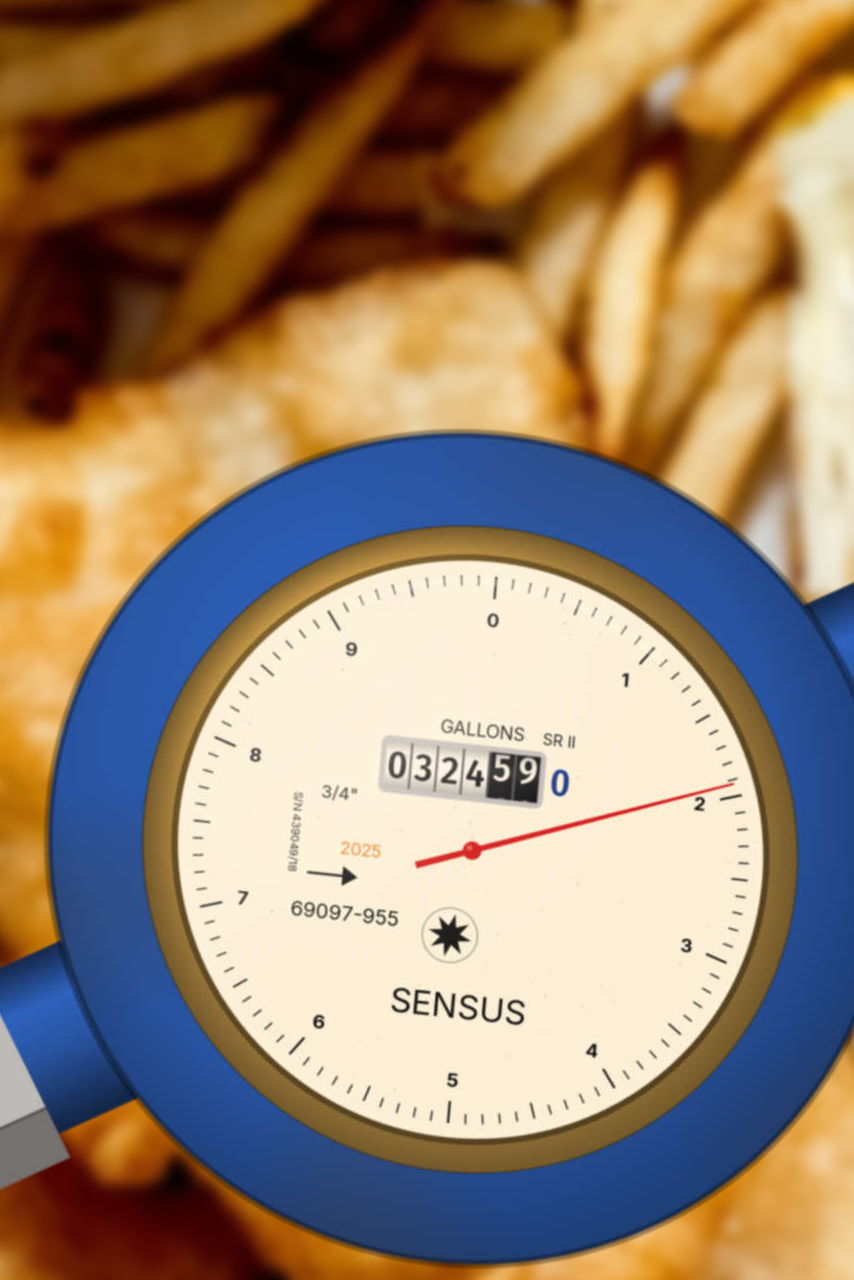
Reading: 324591.9
